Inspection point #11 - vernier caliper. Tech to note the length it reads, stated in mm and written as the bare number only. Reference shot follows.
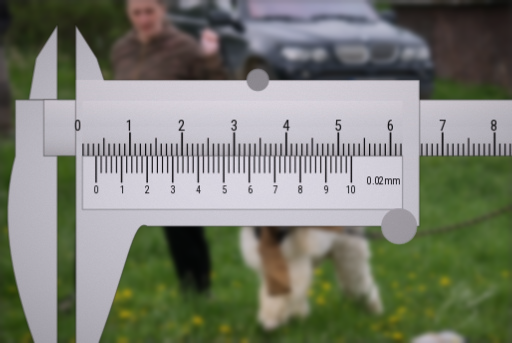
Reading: 3.5
